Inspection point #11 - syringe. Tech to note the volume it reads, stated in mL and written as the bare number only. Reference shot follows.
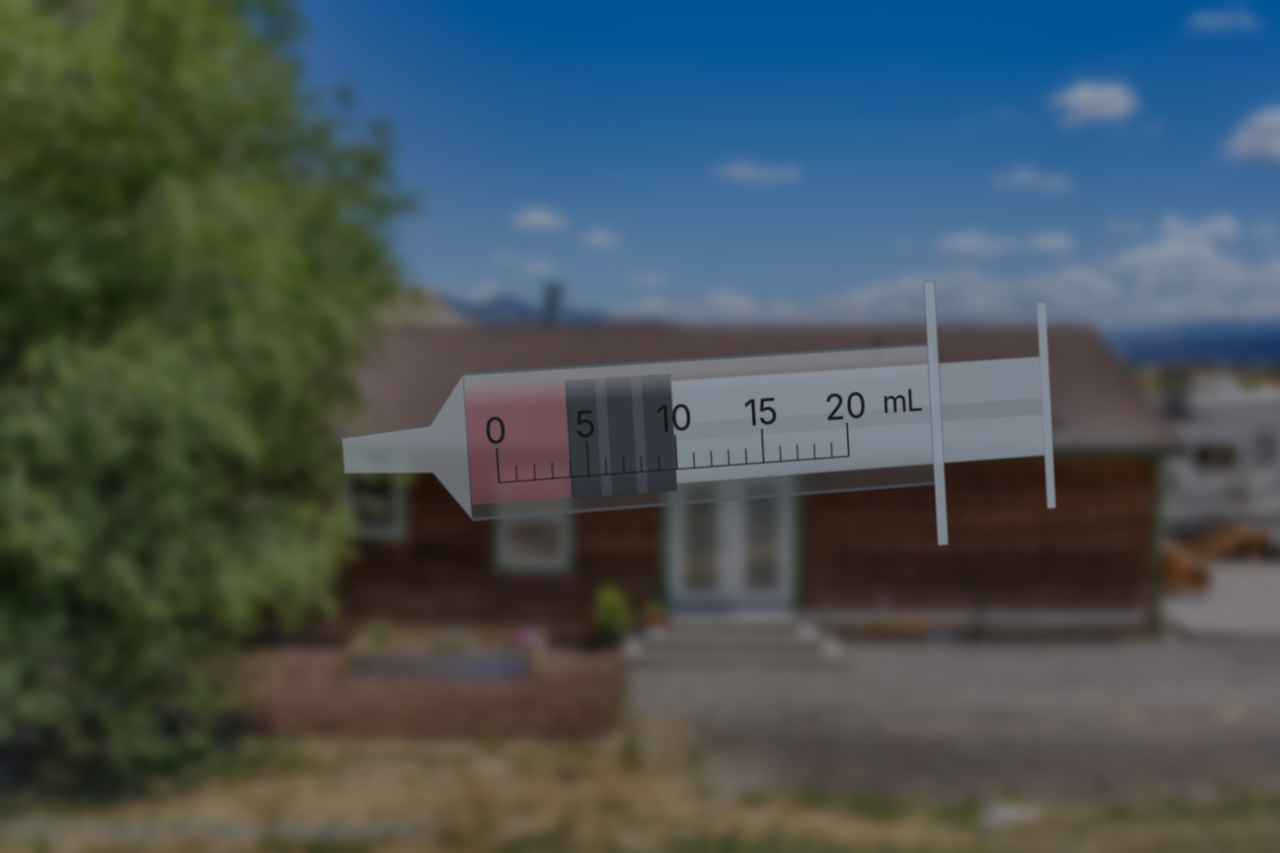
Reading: 4
